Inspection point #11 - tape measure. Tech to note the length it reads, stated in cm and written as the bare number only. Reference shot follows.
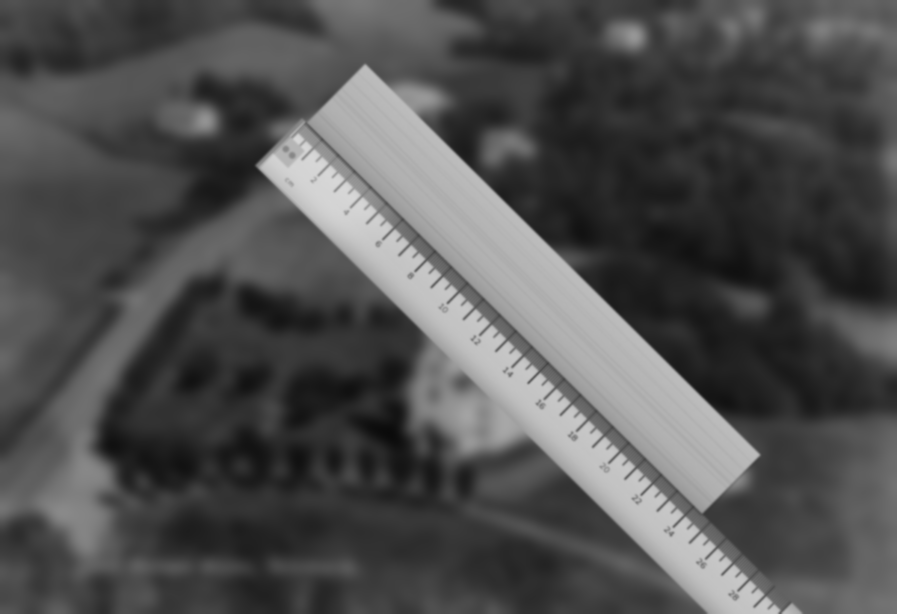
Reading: 24.5
